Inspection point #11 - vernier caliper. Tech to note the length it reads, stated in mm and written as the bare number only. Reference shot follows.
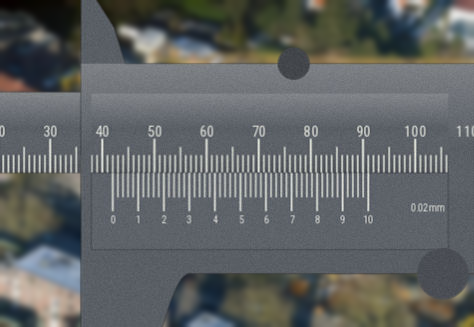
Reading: 42.0
